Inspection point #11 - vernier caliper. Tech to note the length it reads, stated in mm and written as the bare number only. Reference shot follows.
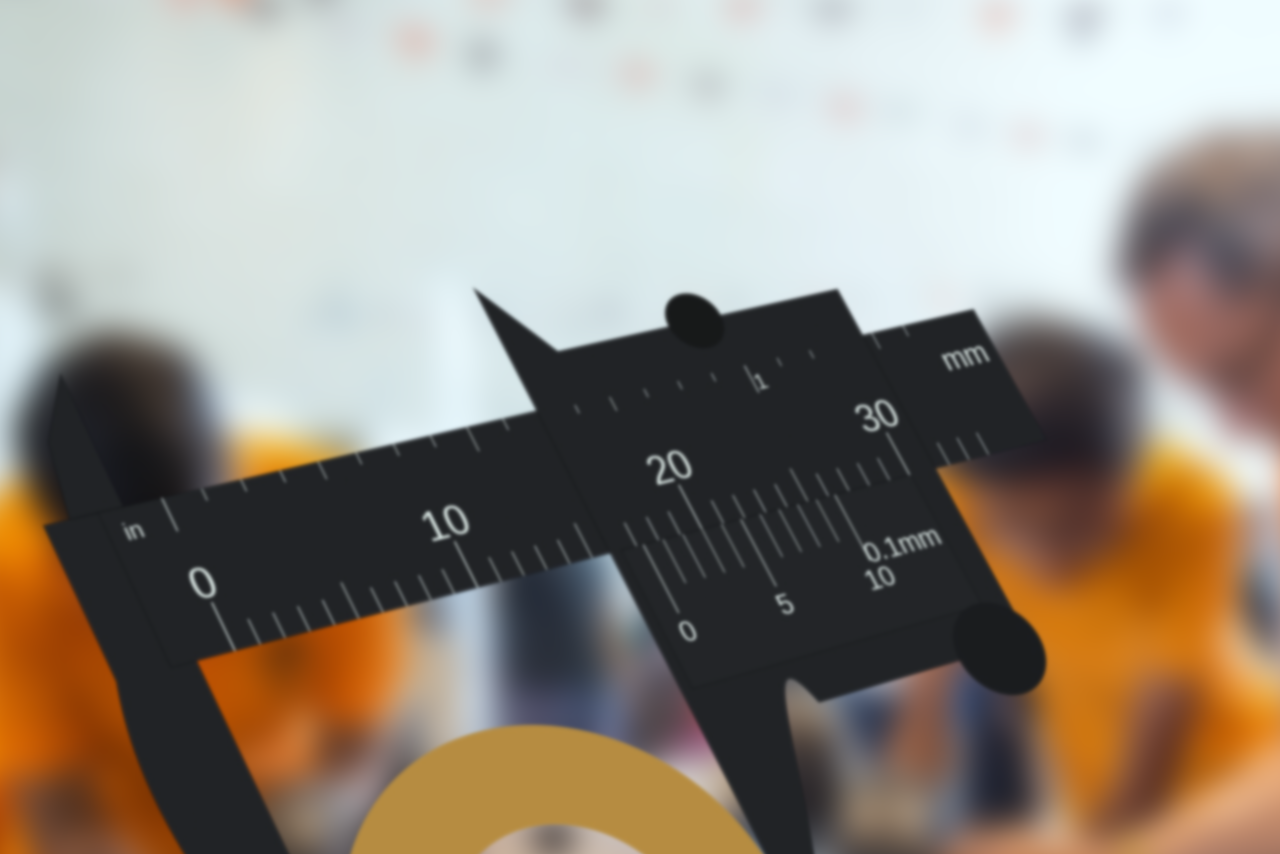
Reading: 17.3
